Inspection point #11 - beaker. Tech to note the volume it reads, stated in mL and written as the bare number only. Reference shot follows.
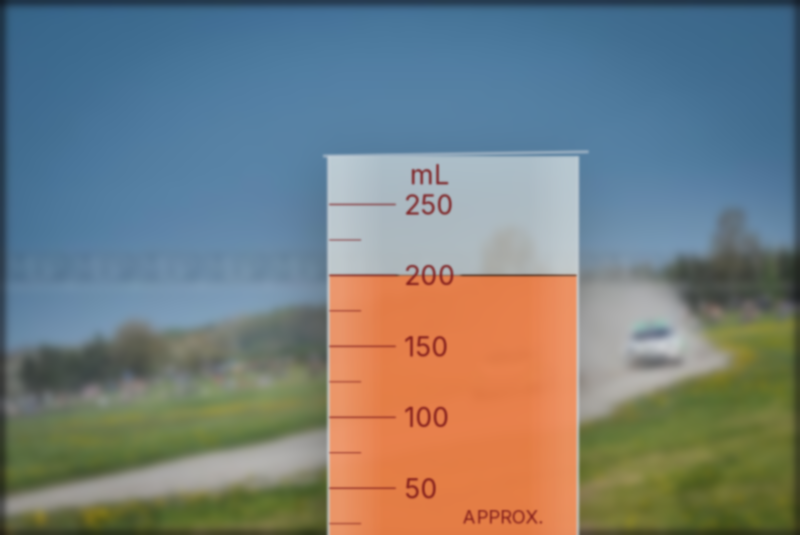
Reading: 200
